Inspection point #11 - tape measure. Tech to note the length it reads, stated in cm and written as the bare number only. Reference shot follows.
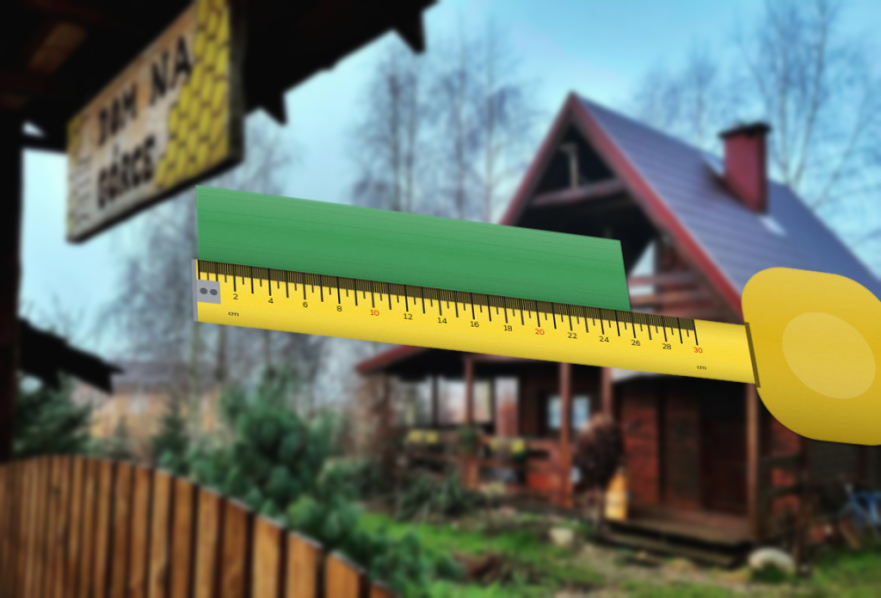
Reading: 26
